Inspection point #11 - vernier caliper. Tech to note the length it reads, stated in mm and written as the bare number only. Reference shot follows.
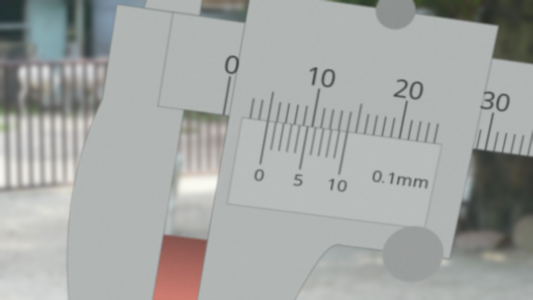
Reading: 5.0
